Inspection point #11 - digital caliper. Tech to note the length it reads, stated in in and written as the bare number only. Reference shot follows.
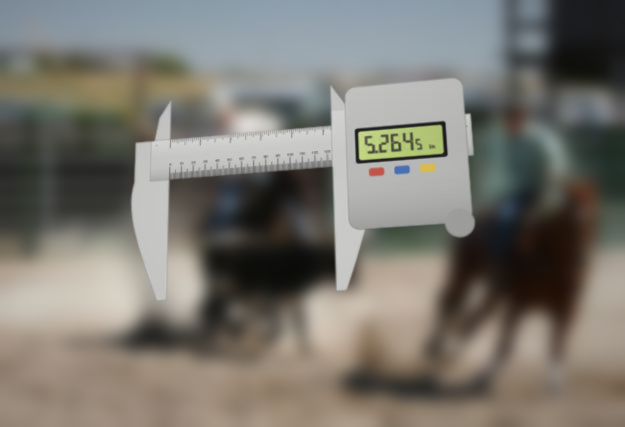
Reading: 5.2645
